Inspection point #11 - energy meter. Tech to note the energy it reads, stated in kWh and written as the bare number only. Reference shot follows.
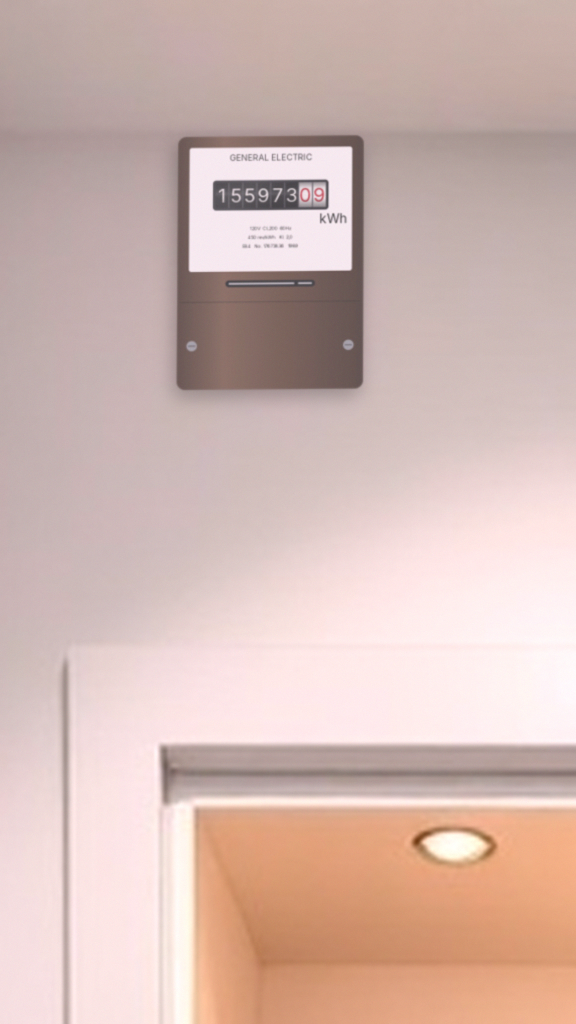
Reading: 155973.09
